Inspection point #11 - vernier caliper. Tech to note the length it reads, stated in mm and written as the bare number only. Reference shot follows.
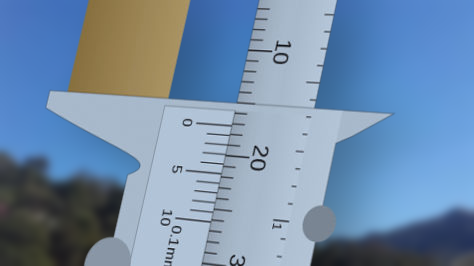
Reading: 17.2
